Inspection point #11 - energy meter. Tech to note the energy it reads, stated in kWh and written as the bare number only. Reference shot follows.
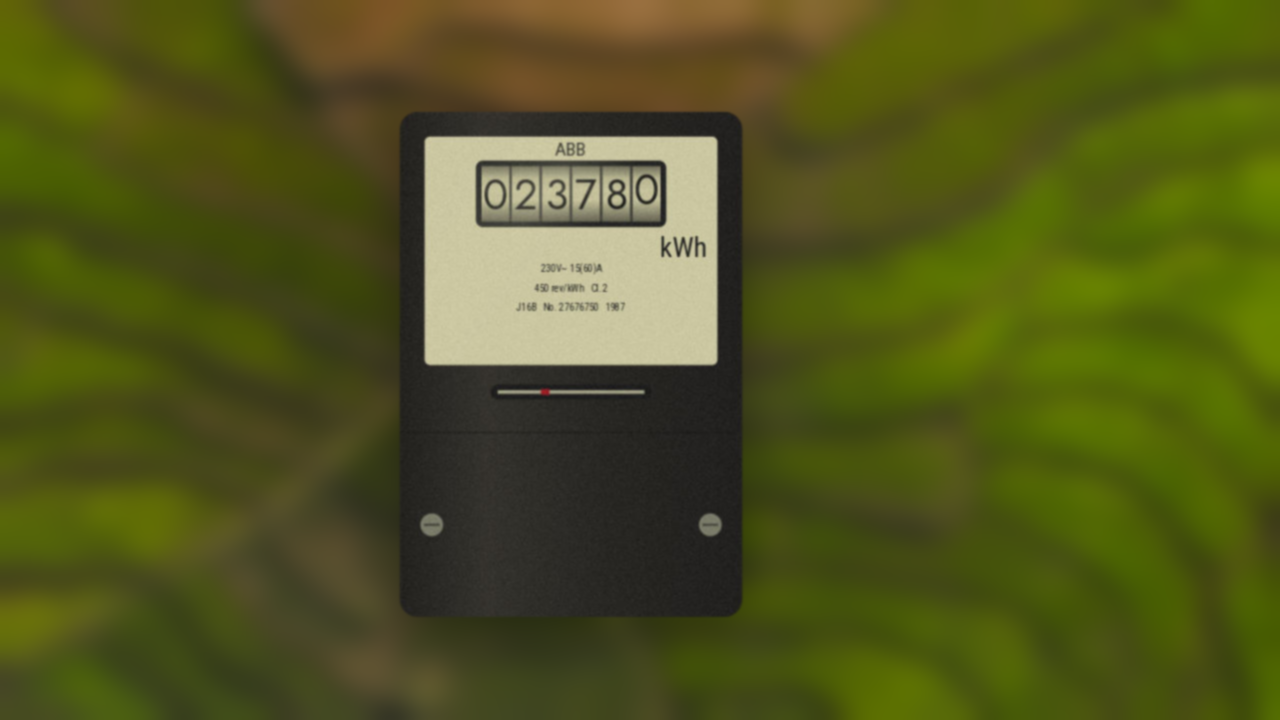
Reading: 23780
